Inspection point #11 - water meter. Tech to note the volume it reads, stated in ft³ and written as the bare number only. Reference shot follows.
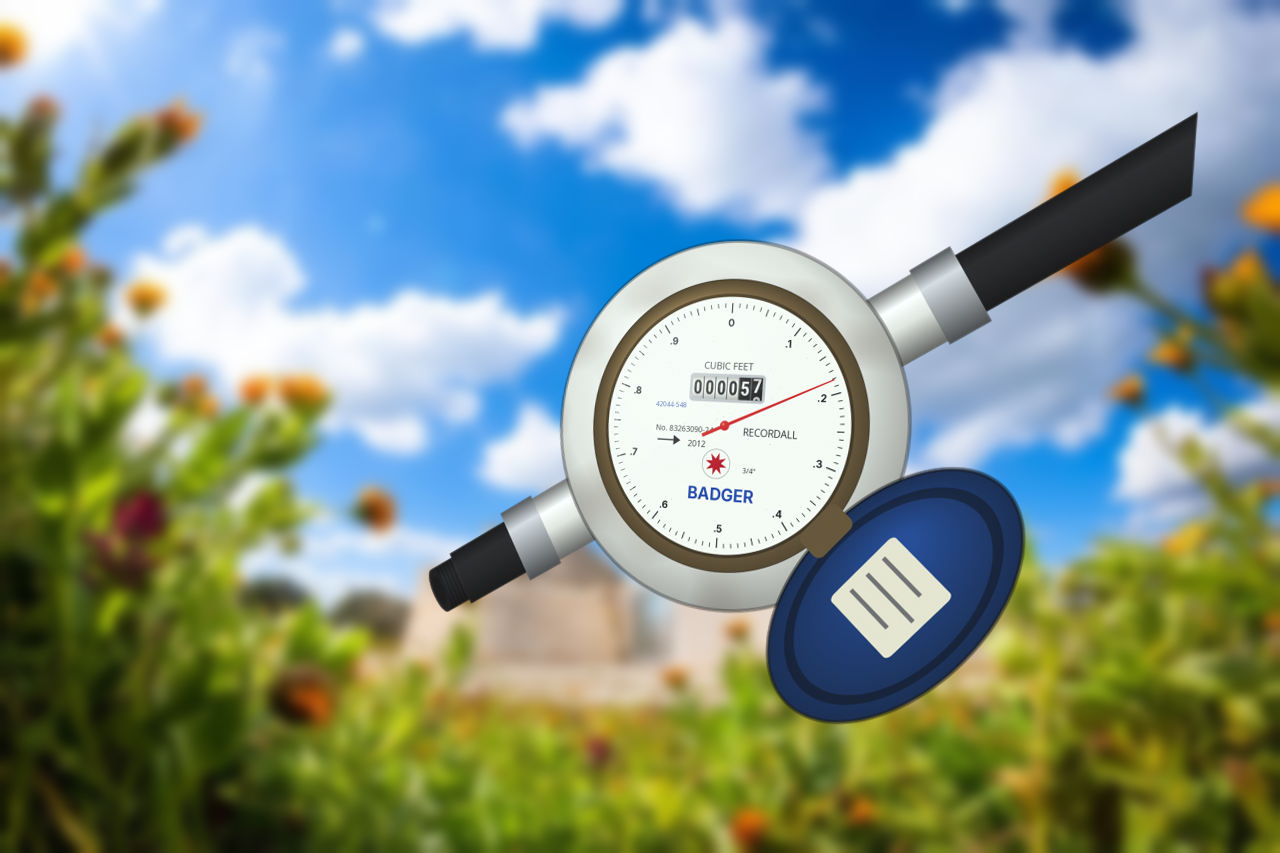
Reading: 57.18
